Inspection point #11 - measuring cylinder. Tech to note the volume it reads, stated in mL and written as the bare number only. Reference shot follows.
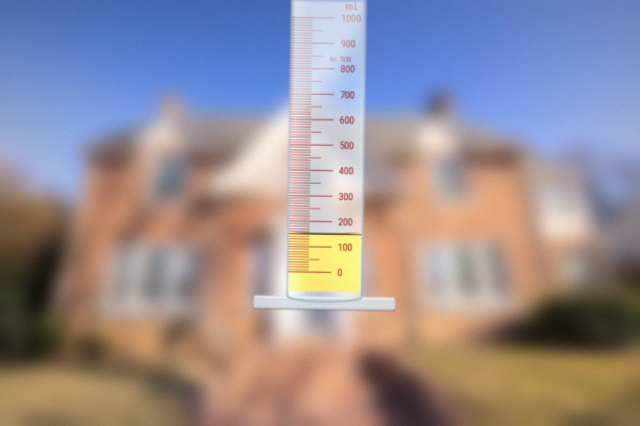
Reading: 150
